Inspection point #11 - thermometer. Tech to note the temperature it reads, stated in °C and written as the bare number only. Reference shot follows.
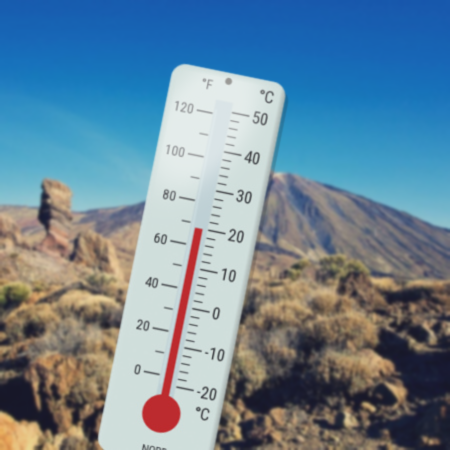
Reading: 20
